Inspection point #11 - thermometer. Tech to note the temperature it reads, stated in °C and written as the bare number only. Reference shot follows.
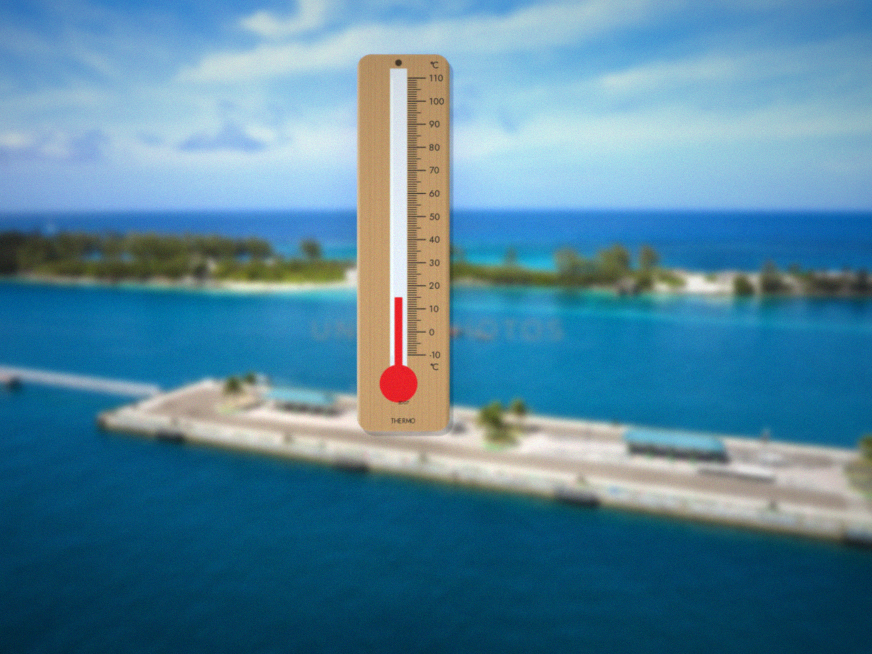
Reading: 15
